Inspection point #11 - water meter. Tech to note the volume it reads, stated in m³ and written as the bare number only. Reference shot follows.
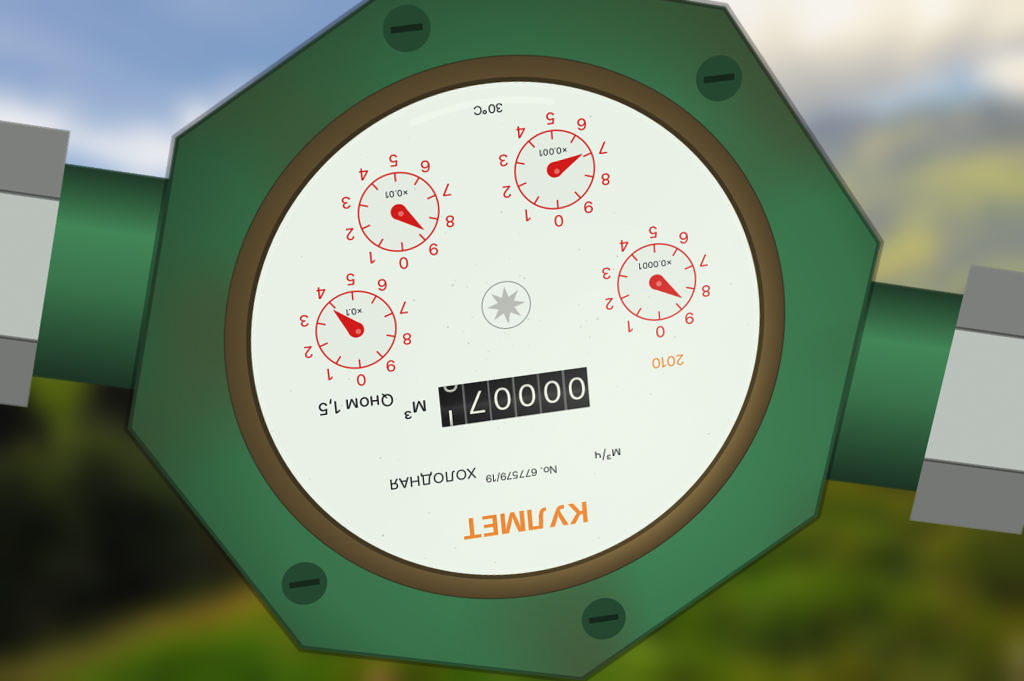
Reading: 71.3868
